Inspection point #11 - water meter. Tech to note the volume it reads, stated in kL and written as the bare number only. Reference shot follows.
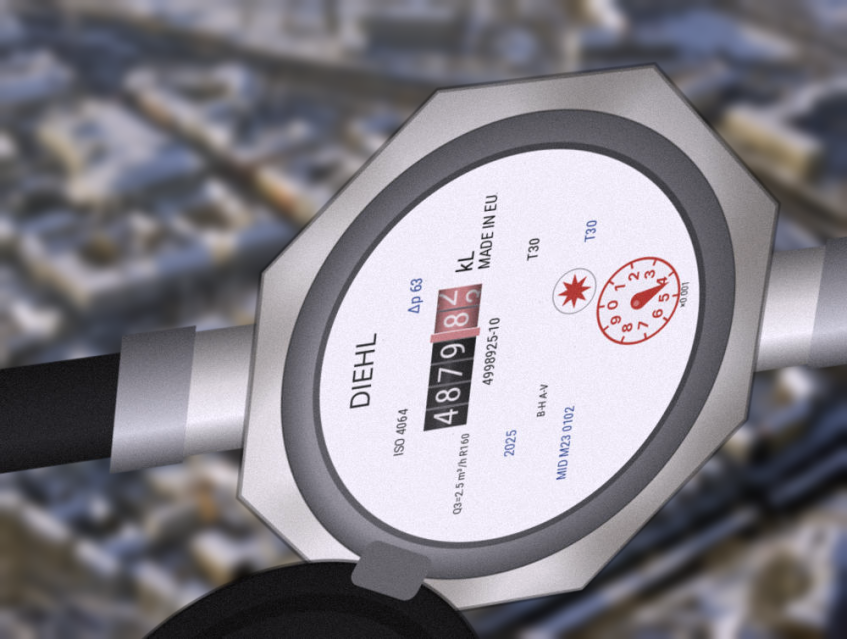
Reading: 4879.824
